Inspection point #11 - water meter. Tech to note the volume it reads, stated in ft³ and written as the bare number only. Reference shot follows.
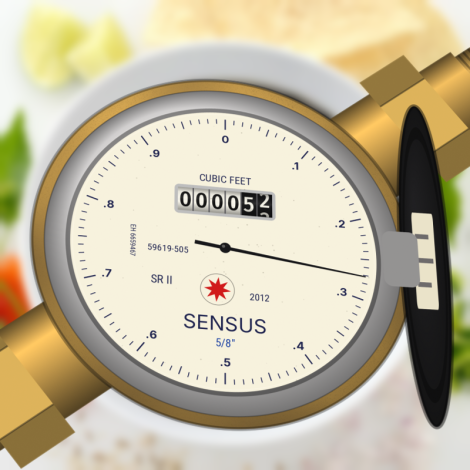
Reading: 52.27
